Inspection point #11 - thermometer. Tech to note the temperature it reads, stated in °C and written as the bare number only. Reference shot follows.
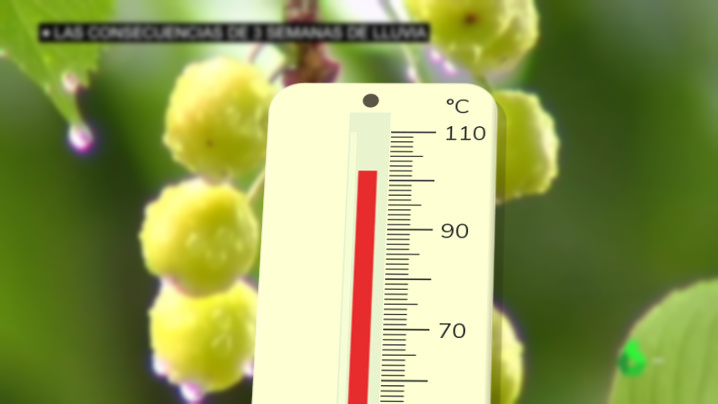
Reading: 102
